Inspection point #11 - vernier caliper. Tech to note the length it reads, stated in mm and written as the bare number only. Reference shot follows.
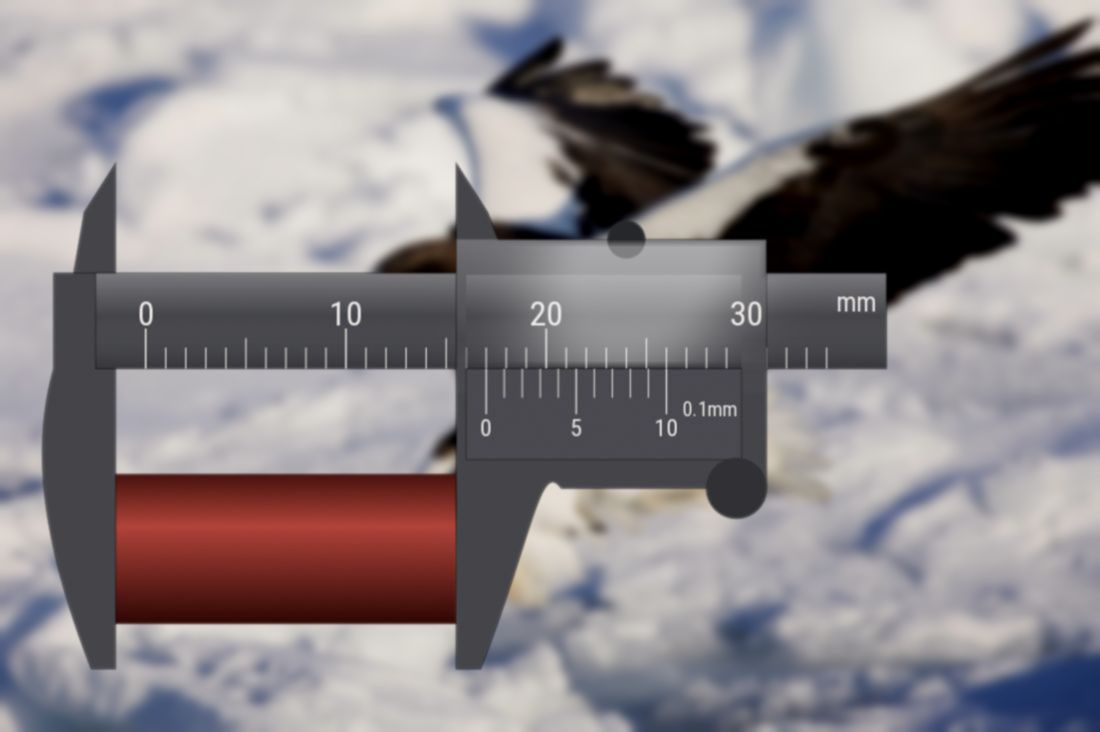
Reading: 17.0
